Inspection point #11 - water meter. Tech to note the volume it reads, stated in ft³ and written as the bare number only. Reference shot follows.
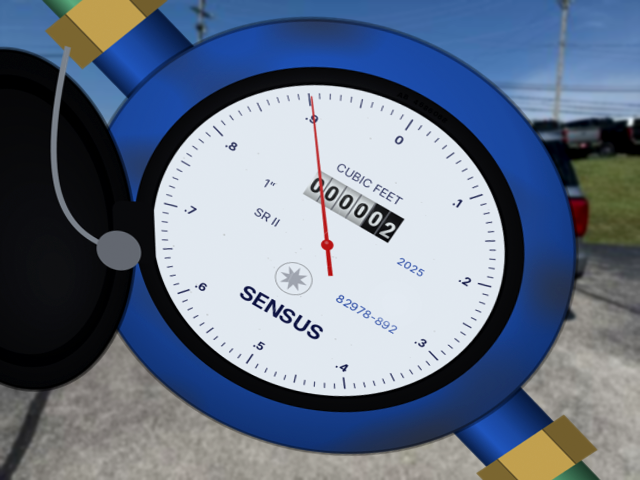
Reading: 1.90
